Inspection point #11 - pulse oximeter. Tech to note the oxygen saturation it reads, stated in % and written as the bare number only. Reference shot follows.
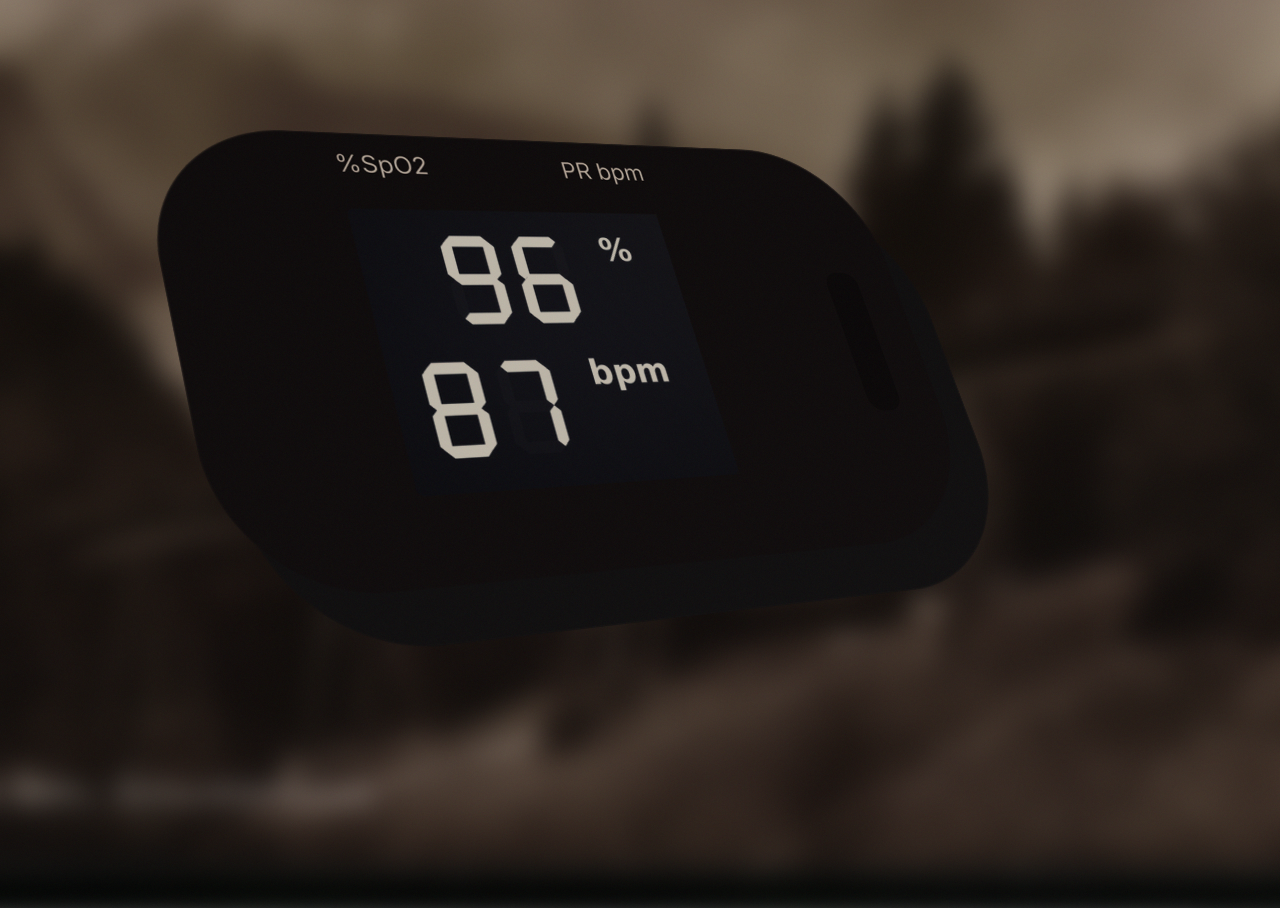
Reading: 96
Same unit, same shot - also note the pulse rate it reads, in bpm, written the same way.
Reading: 87
